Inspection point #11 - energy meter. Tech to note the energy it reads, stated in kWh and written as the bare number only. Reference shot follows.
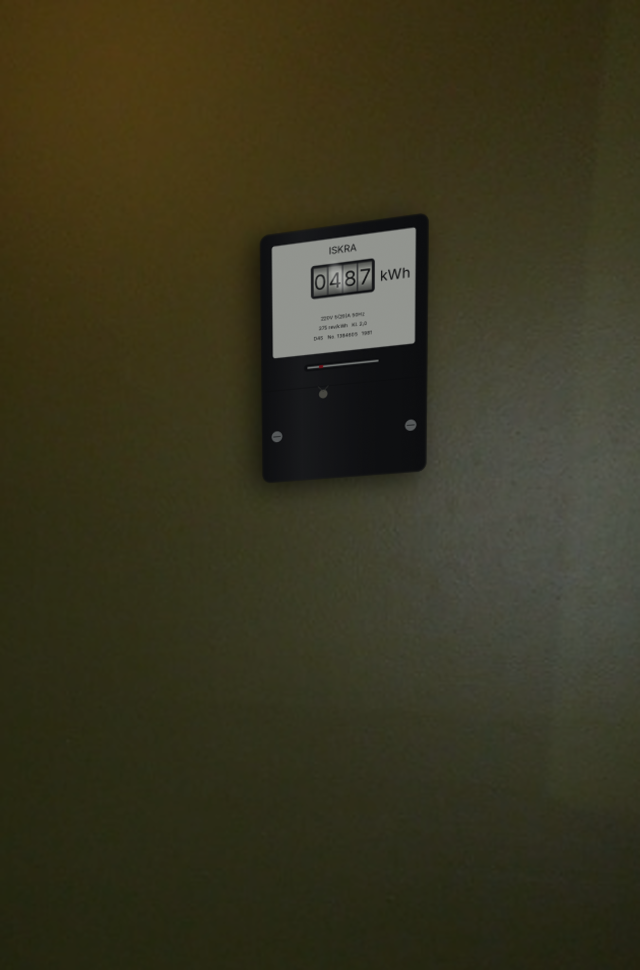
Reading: 487
